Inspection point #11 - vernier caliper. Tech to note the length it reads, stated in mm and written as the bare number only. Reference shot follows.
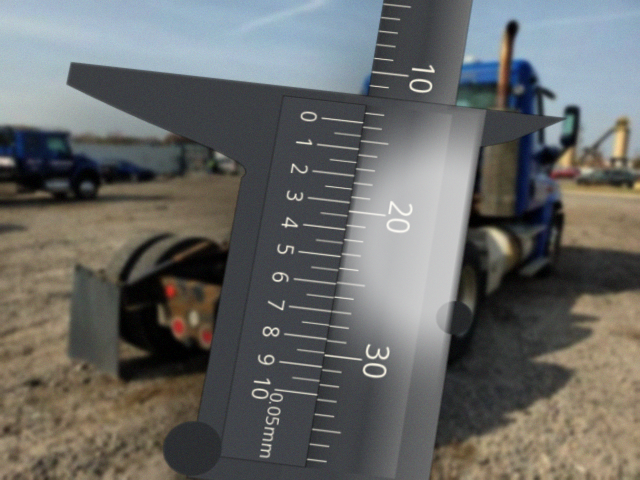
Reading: 13.7
